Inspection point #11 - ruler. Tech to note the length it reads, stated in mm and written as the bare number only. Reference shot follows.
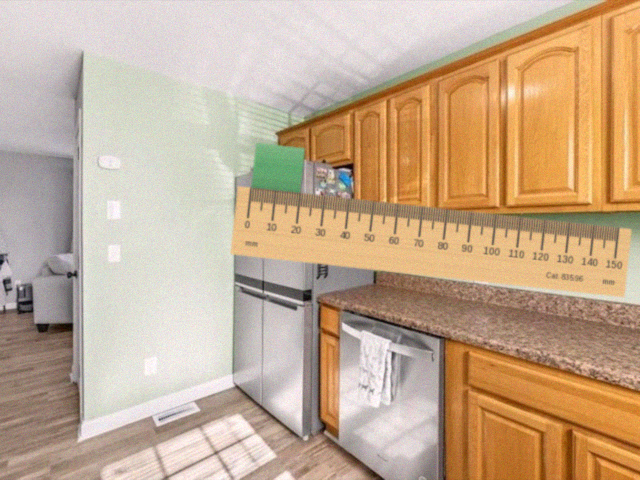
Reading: 20
